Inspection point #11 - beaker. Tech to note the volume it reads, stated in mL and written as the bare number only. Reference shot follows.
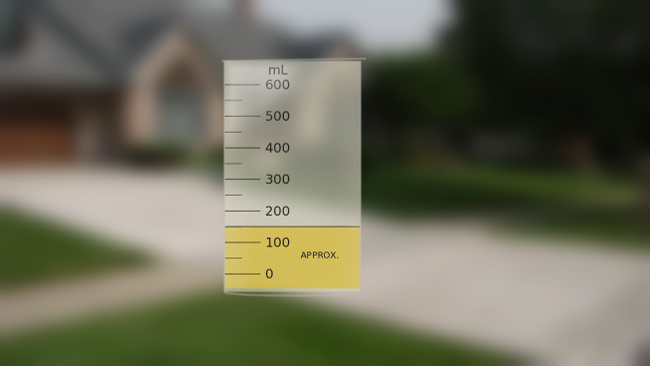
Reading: 150
